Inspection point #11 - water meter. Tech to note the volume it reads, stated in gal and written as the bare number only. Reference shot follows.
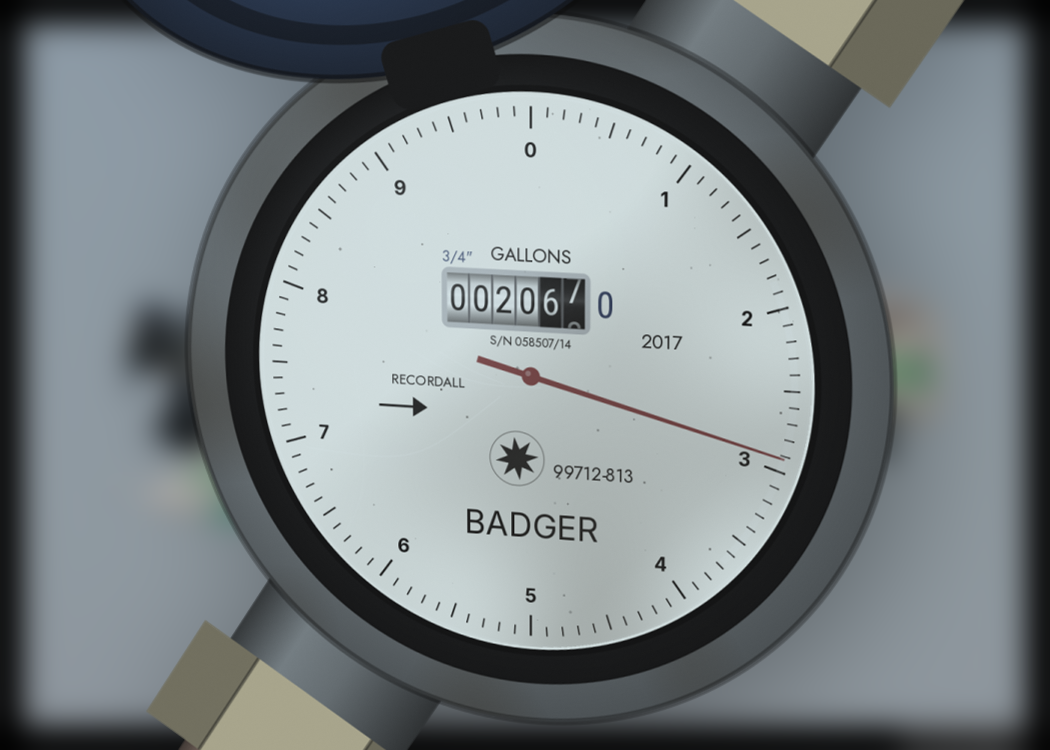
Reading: 20672.9
